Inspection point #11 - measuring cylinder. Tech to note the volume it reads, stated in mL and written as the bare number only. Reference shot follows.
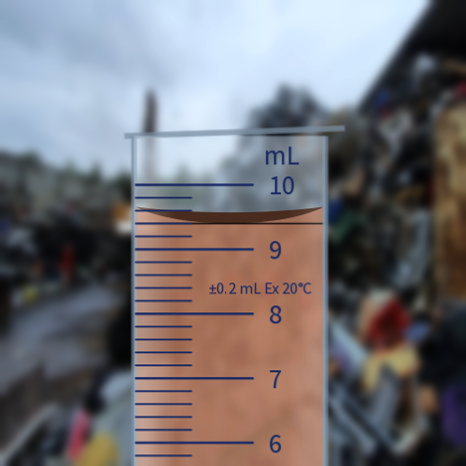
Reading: 9.4
